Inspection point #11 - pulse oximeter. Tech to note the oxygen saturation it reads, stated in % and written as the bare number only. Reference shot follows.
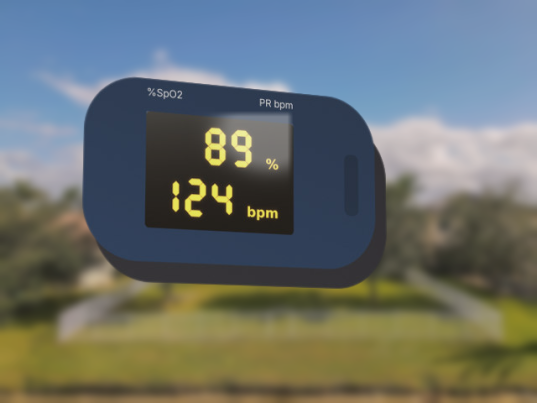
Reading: 89
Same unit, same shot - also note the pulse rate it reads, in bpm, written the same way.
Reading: 124
